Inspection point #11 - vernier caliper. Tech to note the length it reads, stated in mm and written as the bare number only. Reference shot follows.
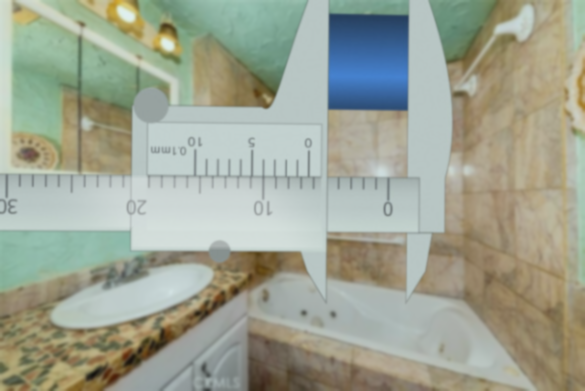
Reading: 6.4
